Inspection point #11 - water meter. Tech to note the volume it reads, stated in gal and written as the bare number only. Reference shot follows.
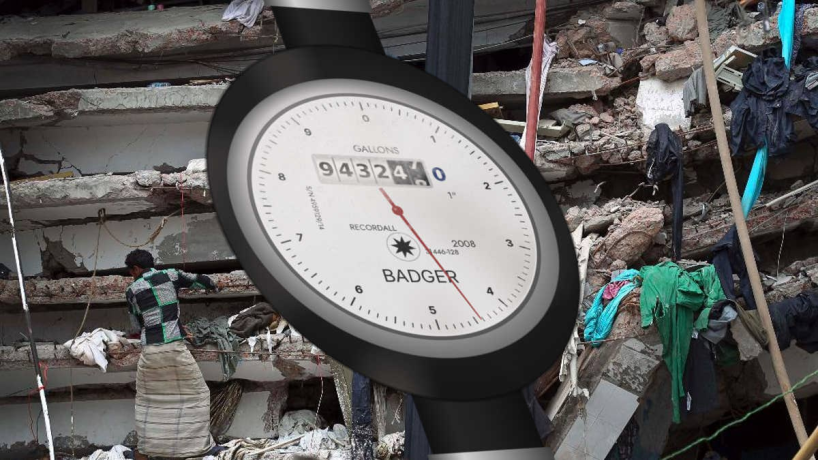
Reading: 9432474.4
